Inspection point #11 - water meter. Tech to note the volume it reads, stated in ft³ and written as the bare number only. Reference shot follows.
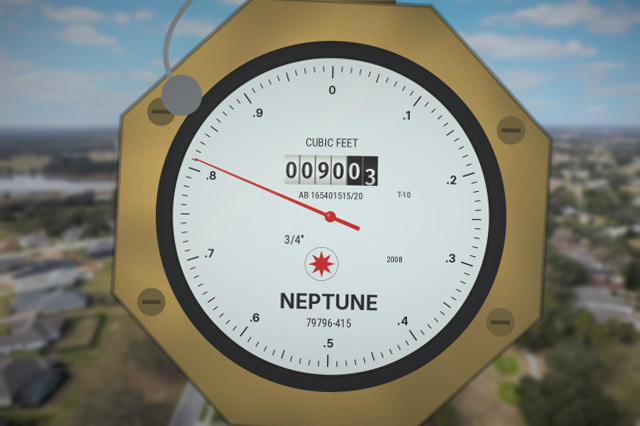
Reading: 9002.81
